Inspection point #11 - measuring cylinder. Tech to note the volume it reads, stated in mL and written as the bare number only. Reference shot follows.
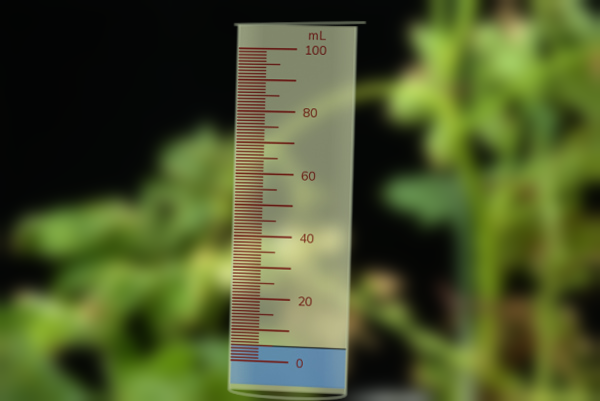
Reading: 5
